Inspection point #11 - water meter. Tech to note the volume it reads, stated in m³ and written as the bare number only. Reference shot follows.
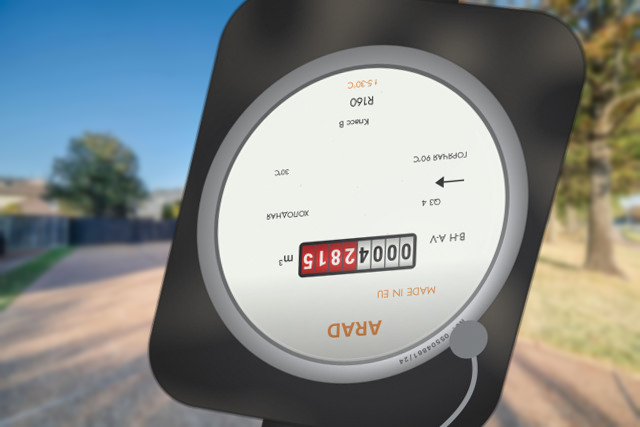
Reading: 4.2815
